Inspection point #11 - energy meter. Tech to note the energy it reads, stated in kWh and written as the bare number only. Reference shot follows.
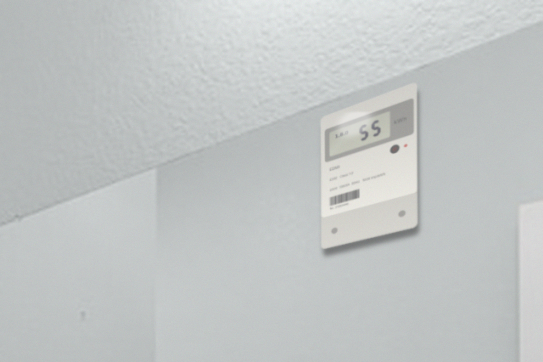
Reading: 55
